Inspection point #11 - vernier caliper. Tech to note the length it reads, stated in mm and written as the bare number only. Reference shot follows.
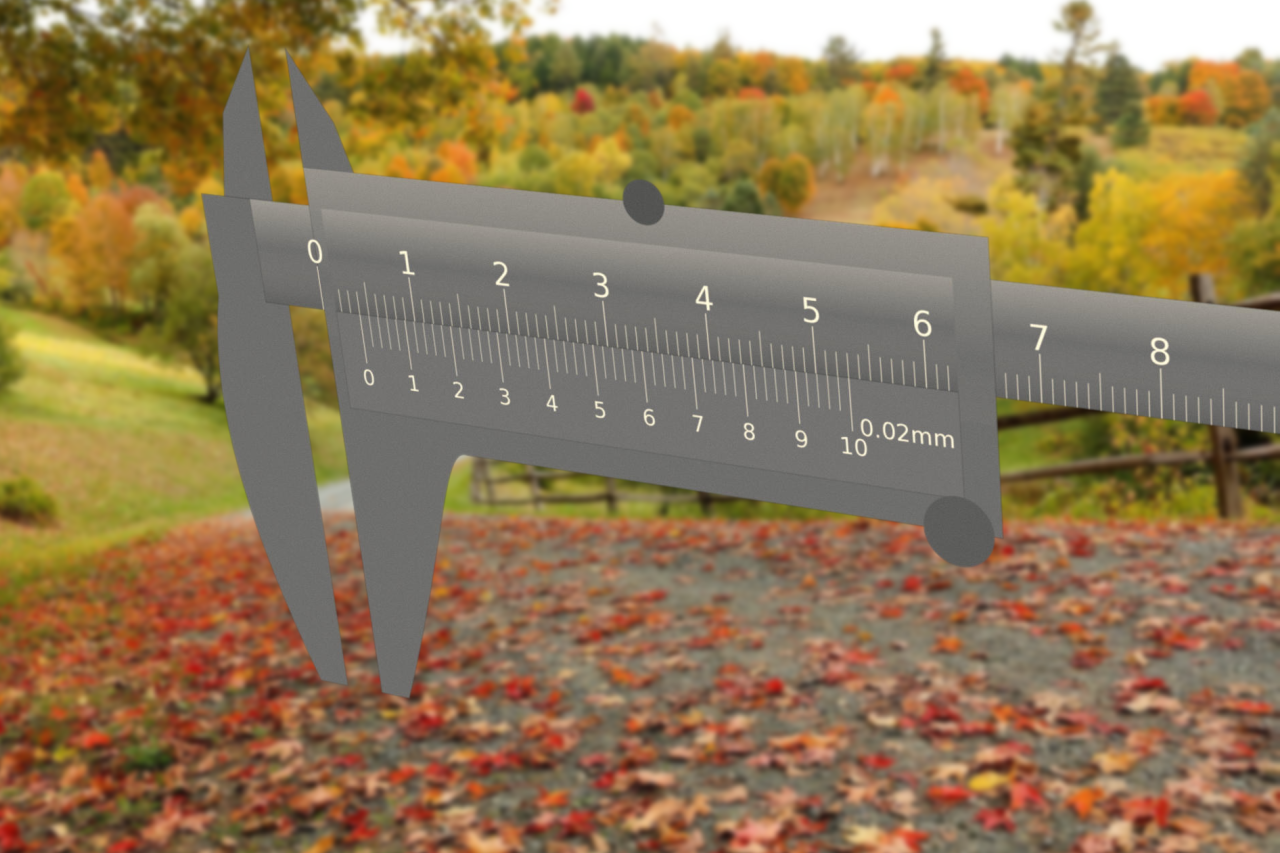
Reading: 4.0
